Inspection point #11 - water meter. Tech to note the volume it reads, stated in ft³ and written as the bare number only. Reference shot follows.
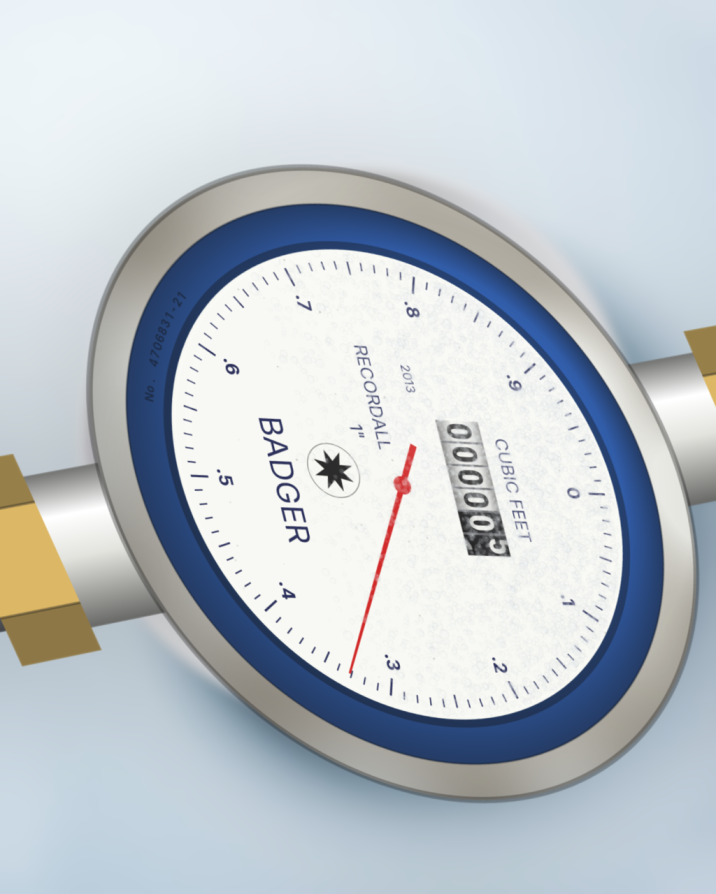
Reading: 5.33
